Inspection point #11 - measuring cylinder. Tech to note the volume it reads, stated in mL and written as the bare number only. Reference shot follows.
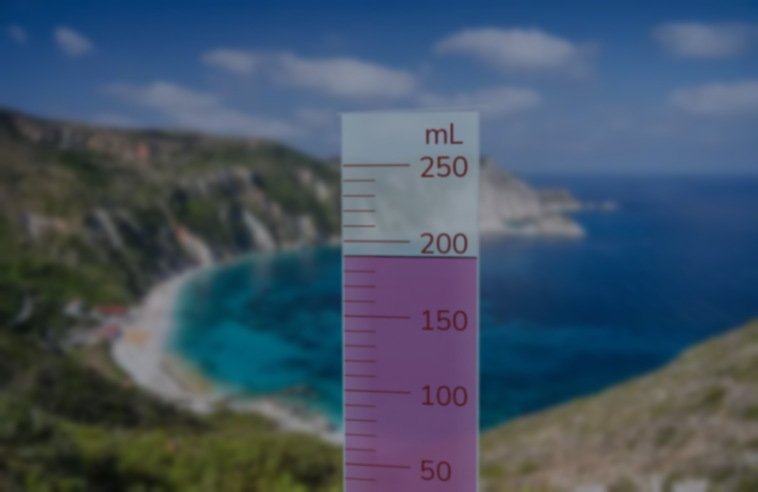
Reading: 190
